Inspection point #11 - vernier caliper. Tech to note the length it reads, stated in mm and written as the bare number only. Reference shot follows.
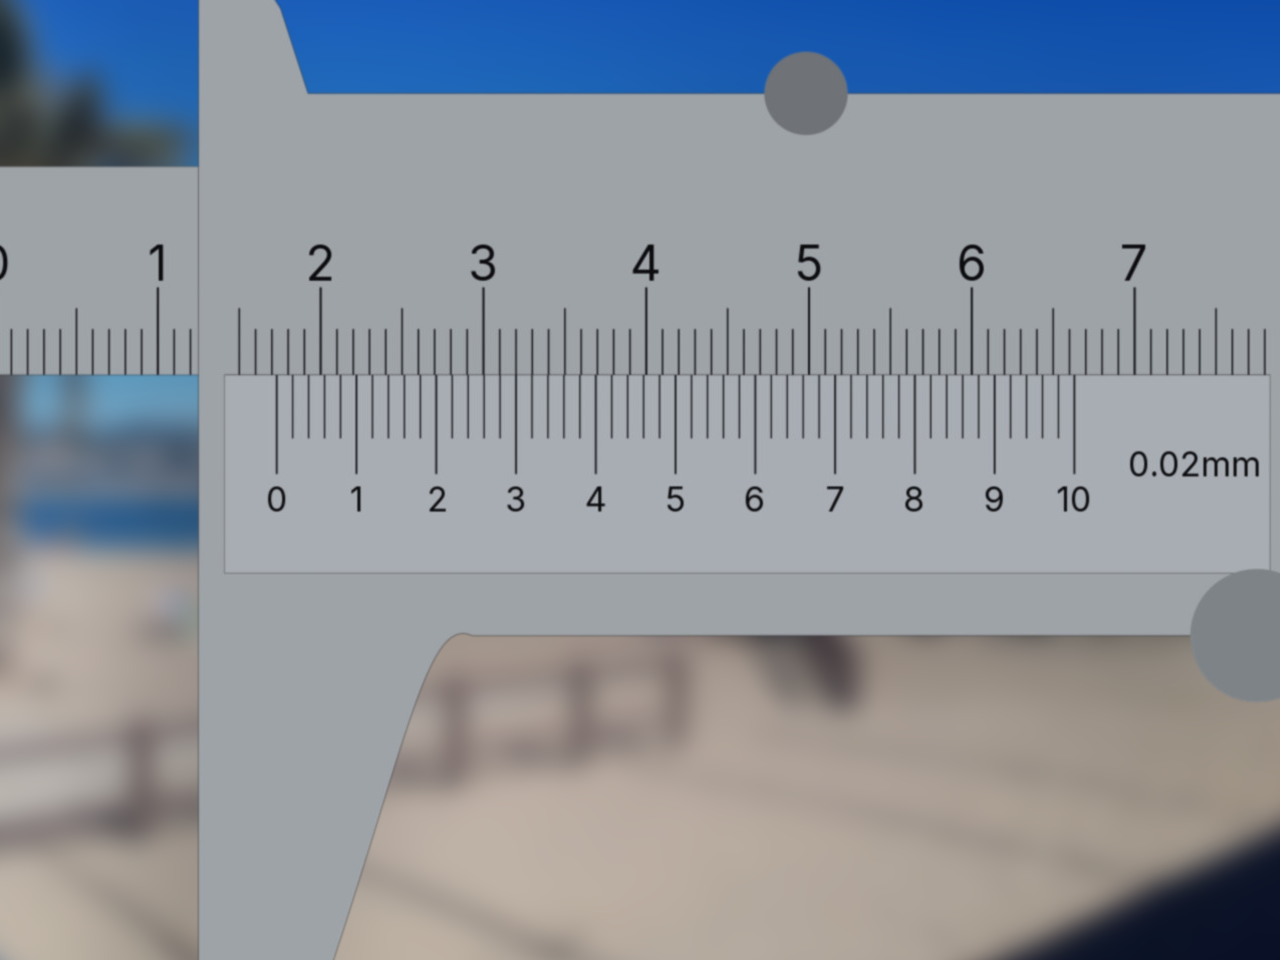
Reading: 17.3
